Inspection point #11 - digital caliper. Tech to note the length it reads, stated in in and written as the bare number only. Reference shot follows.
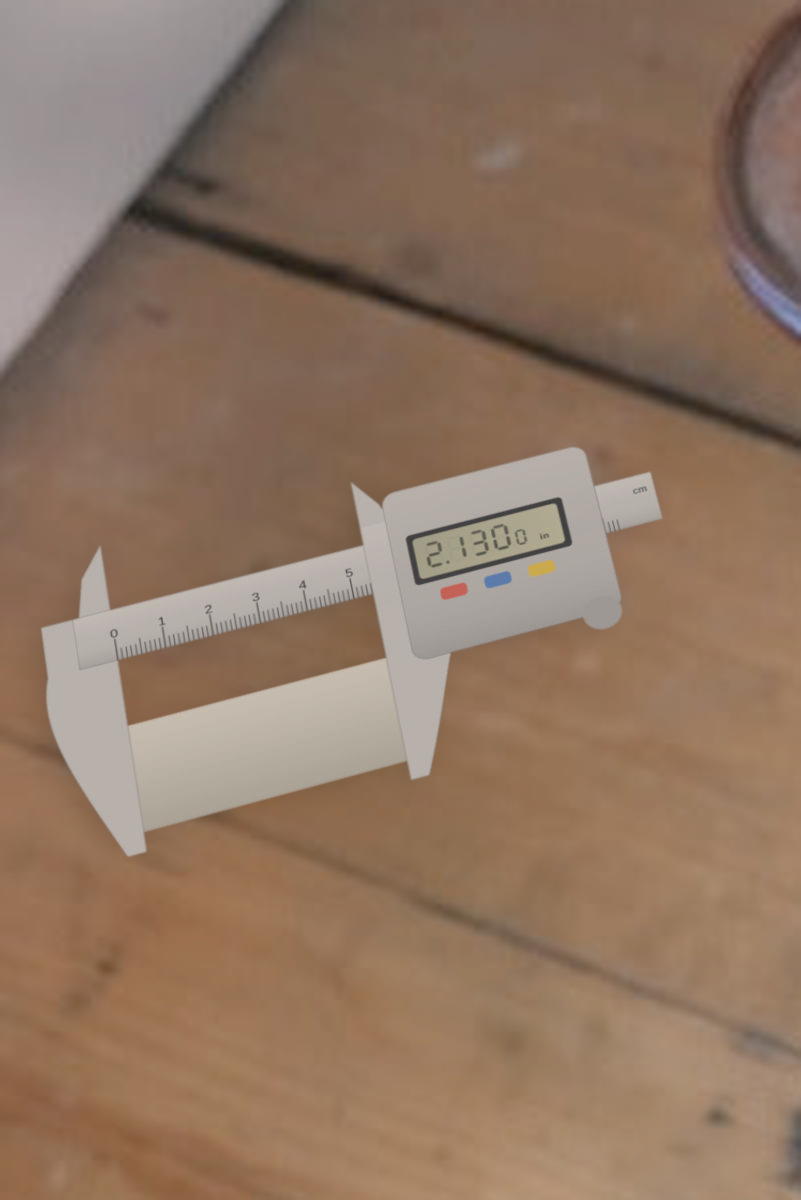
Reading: 2.1300
